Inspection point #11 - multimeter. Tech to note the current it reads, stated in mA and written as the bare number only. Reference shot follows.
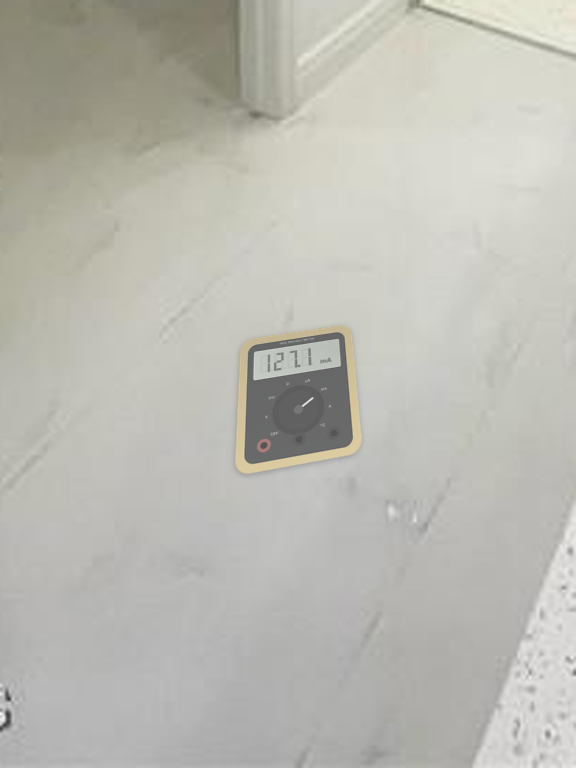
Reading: 127.1
